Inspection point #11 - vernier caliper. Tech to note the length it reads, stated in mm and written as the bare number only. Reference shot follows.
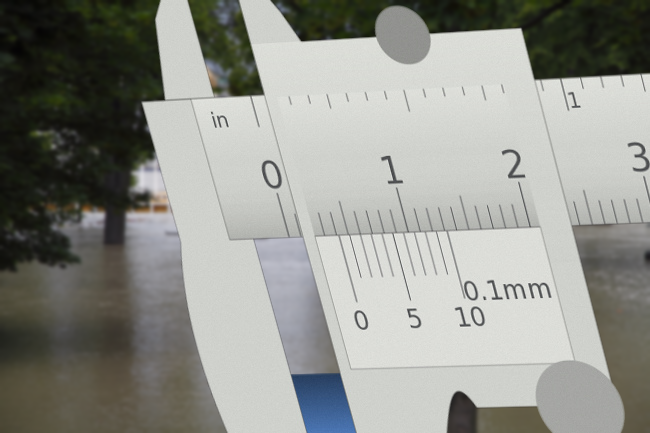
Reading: 4.2
